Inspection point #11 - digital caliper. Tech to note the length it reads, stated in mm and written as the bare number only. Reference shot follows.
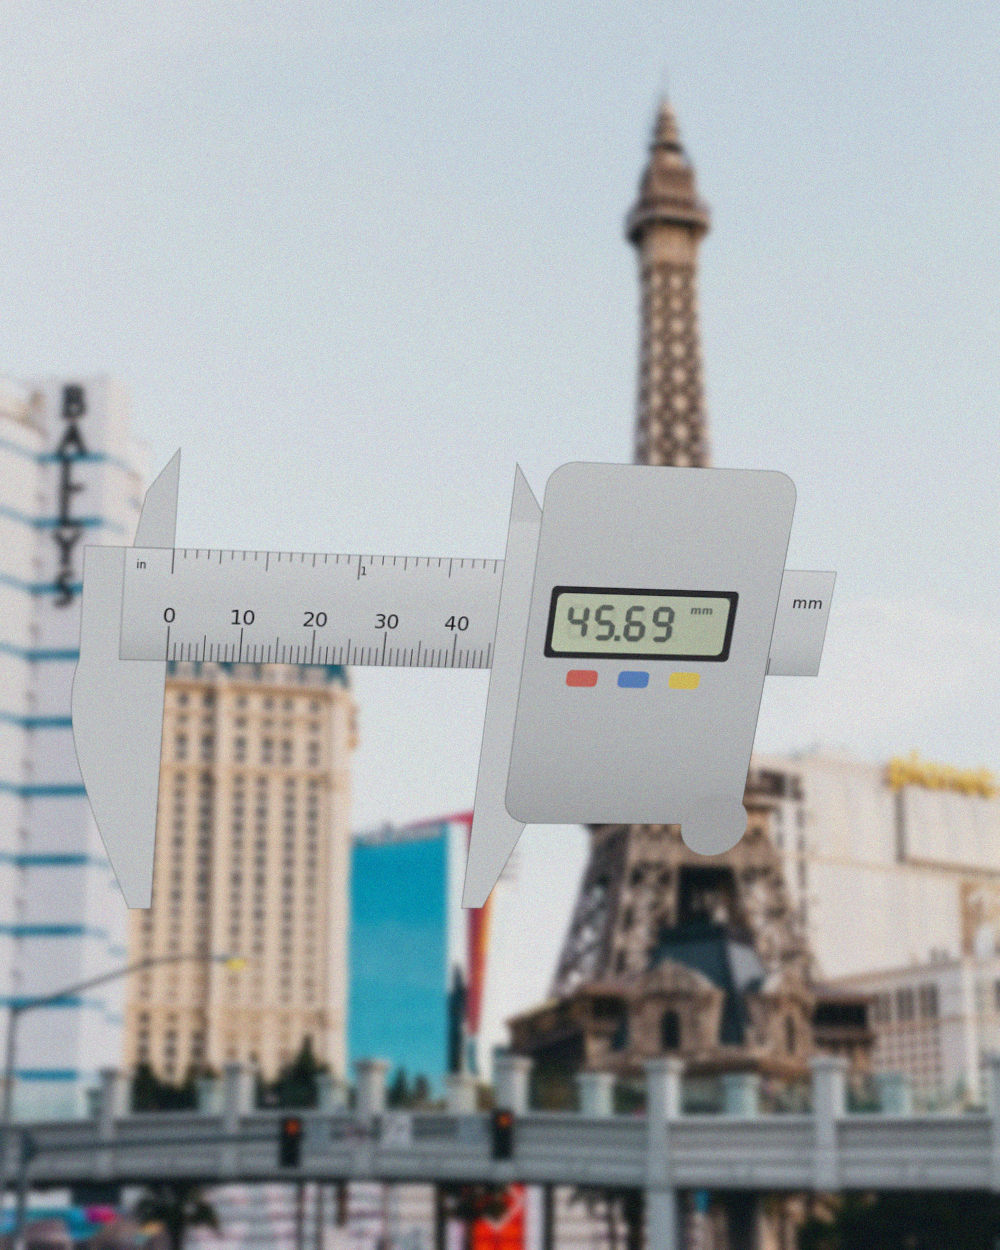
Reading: 45.69
